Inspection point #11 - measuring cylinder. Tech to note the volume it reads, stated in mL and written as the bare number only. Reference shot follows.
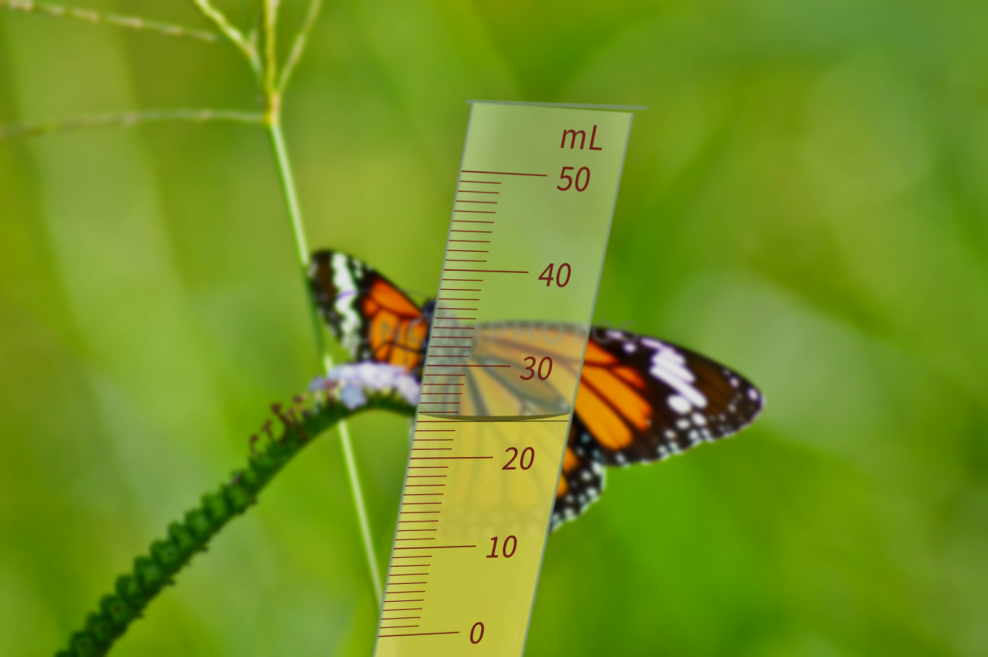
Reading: 24
